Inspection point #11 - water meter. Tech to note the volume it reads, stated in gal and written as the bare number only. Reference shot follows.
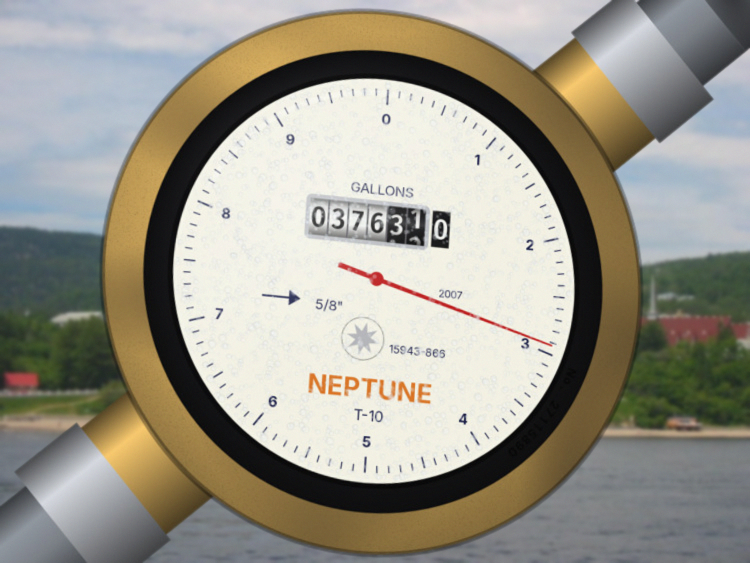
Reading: 376312.9
